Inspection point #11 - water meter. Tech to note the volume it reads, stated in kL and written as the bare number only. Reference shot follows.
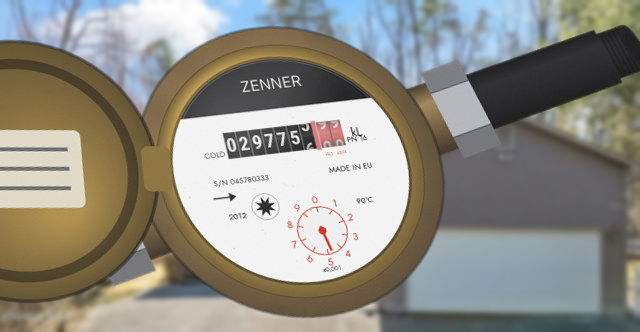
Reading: 297755.994
